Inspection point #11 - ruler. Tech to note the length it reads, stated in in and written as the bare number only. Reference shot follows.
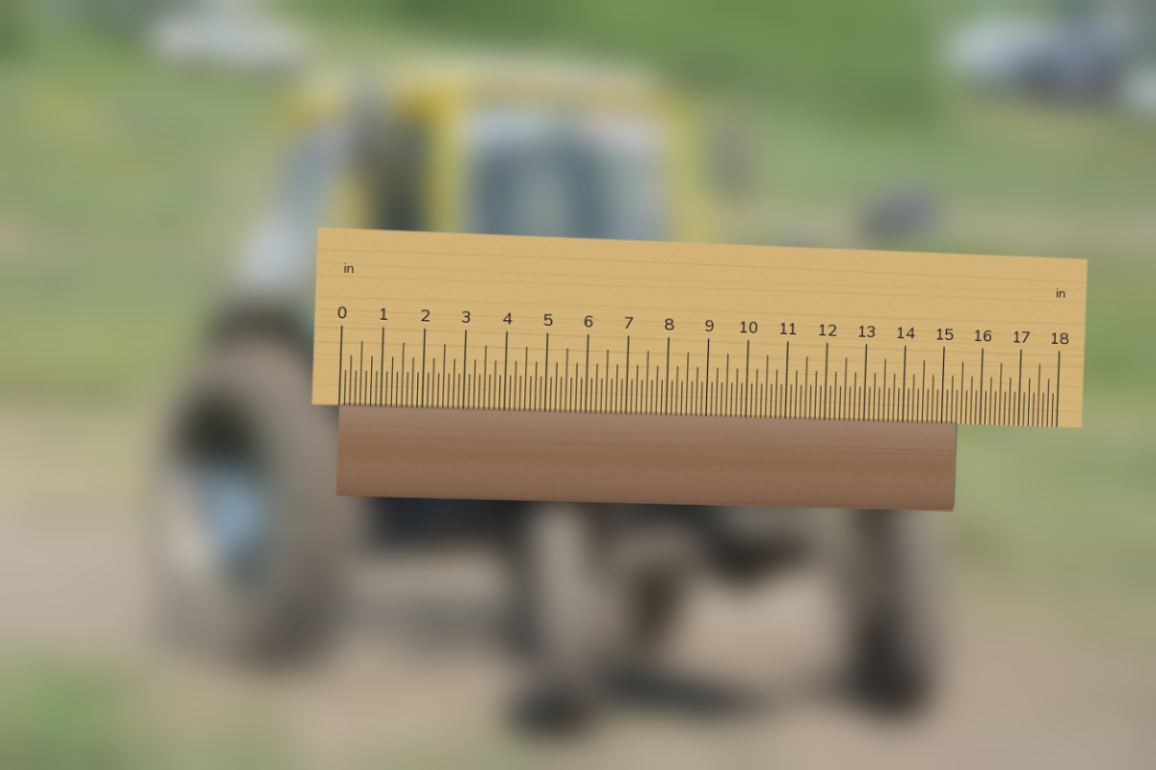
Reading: 15.375
